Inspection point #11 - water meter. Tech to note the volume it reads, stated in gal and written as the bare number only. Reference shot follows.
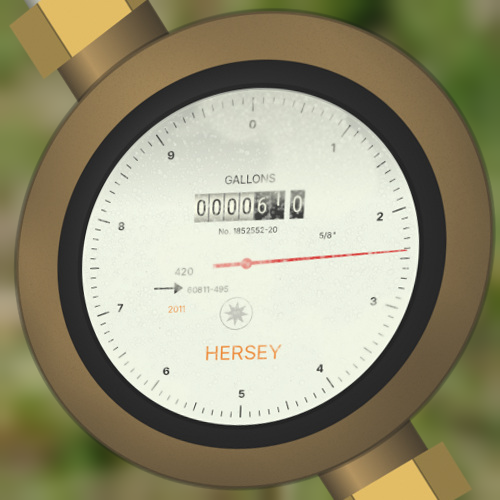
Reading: 612.4
